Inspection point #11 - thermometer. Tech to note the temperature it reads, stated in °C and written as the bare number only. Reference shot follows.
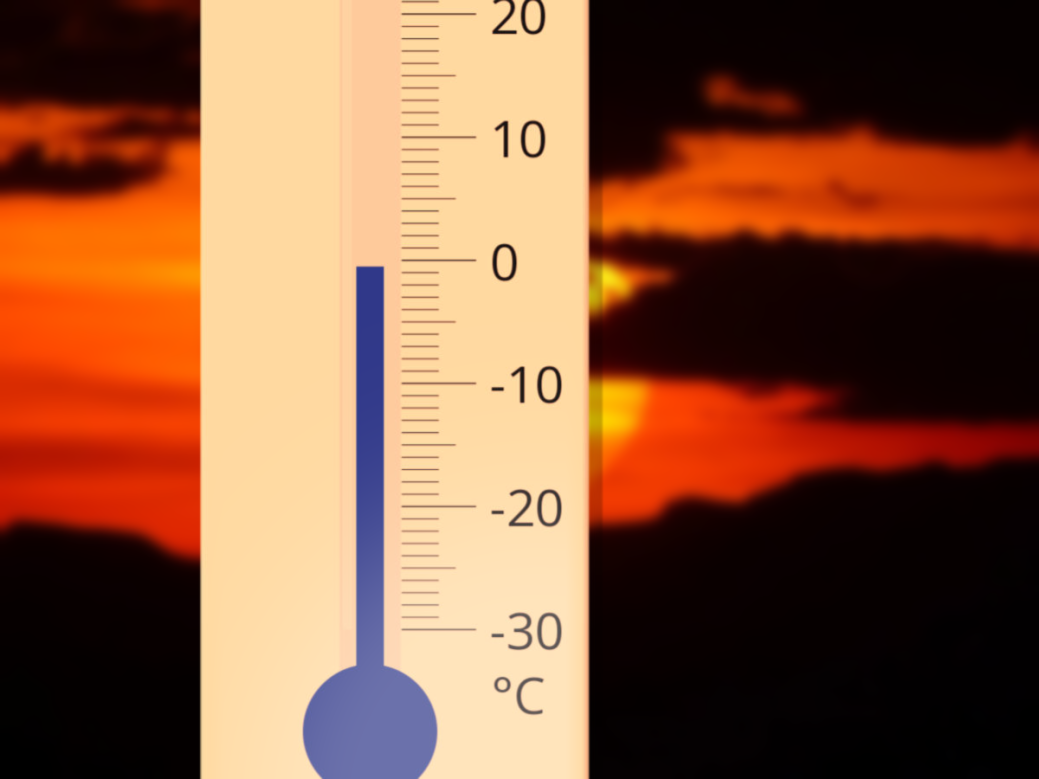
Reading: -0.5
